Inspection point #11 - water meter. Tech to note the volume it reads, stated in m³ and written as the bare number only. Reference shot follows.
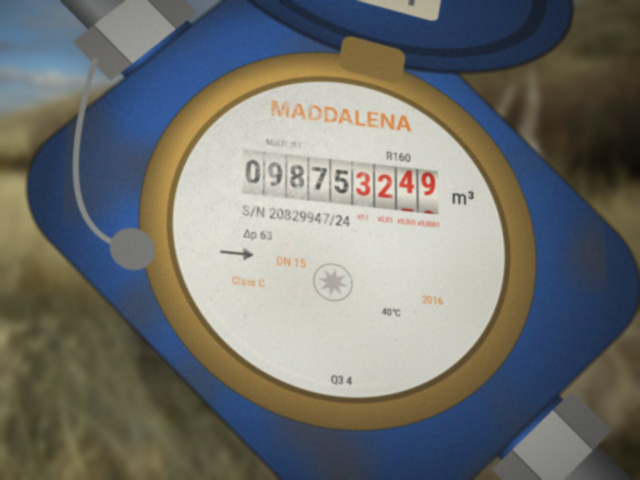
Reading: 9875.3249
